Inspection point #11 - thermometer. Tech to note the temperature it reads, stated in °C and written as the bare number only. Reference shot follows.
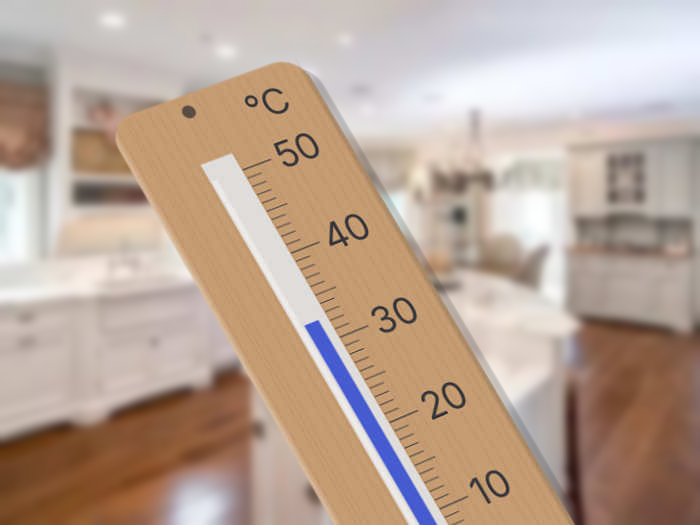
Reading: 32.5
